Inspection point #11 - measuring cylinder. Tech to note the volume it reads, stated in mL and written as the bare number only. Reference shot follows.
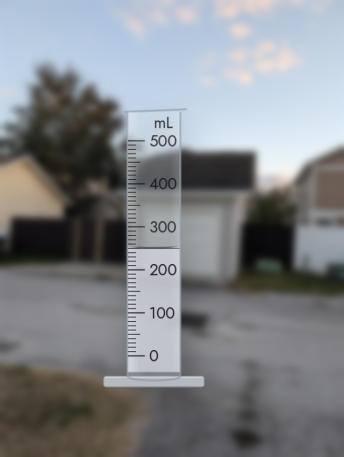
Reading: 250
